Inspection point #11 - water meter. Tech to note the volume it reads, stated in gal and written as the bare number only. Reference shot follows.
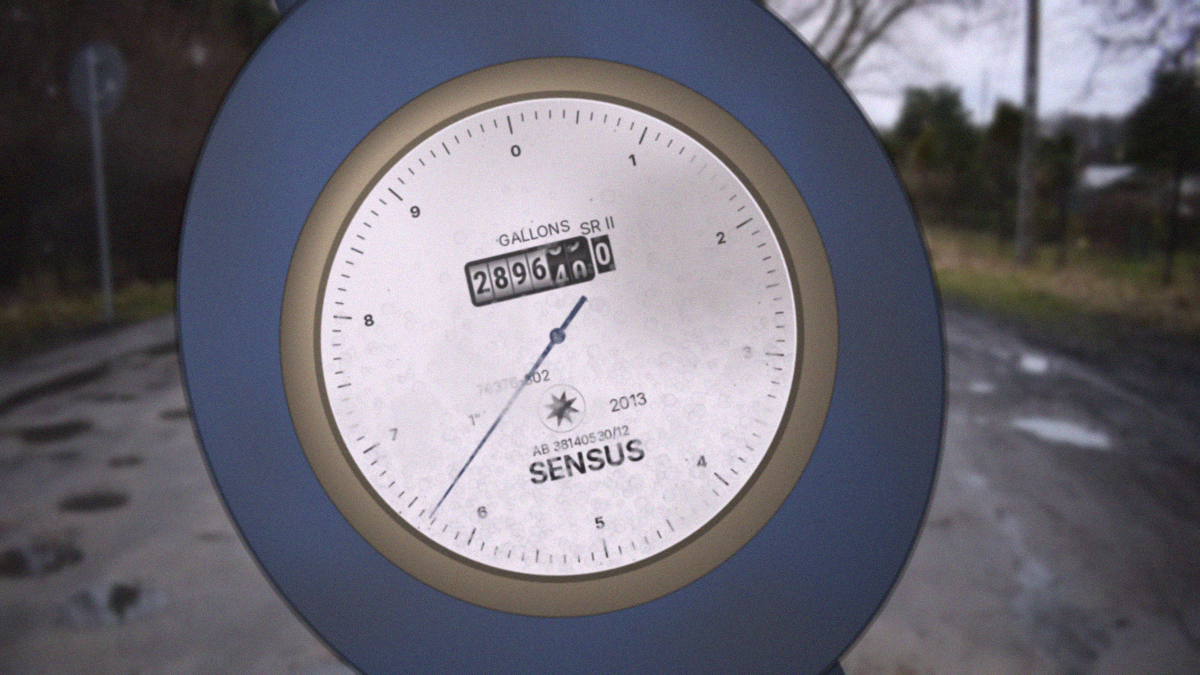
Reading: 2896396.3
